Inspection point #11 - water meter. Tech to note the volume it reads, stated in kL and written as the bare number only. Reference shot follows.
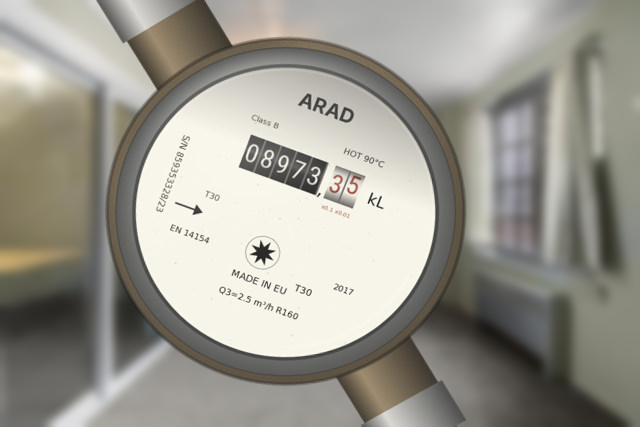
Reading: 8973.35
